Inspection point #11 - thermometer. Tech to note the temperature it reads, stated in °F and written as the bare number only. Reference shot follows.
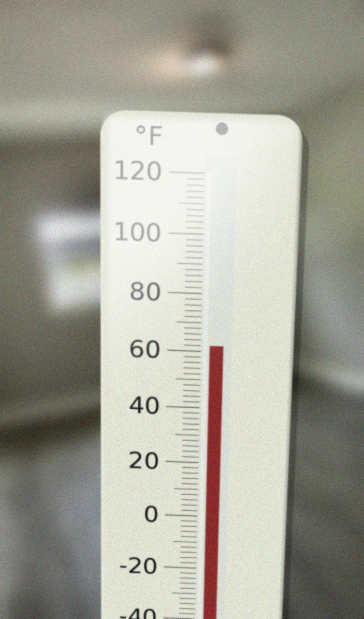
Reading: 62
